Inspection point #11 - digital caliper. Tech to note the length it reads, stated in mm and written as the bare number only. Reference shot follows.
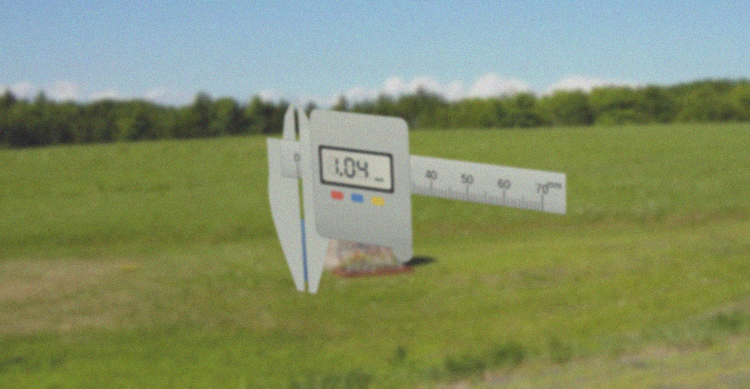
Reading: 1.04
